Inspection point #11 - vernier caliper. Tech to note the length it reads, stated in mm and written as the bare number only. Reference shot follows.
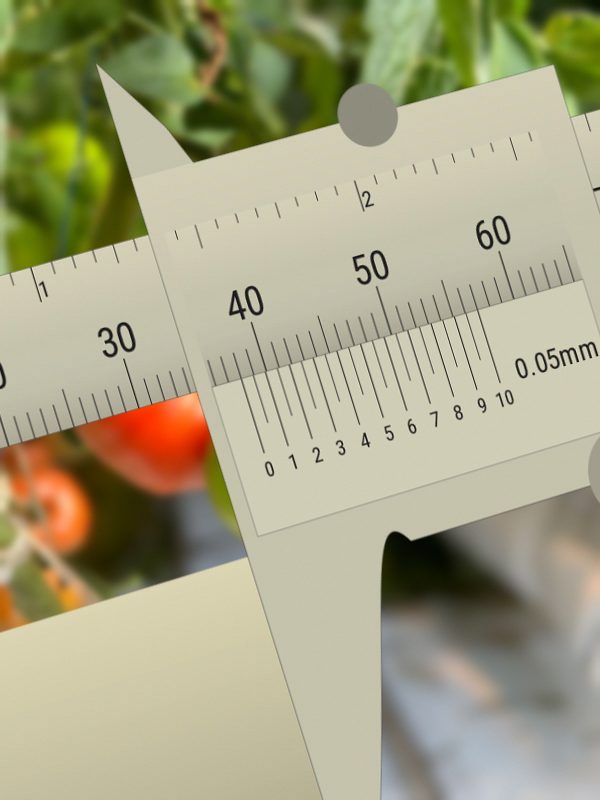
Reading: 38.0
